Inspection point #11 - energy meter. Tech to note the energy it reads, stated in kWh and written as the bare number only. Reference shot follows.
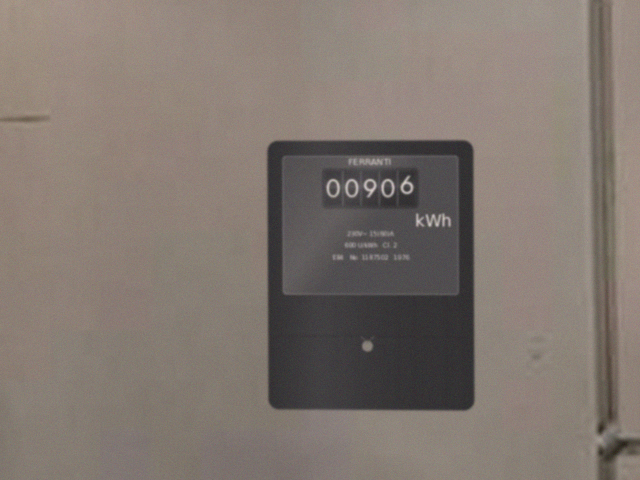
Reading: 906
